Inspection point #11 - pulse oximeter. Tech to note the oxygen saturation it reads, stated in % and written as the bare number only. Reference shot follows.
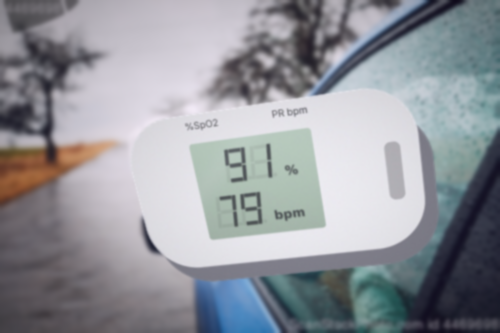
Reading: 91
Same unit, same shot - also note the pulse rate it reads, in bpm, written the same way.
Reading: 79
